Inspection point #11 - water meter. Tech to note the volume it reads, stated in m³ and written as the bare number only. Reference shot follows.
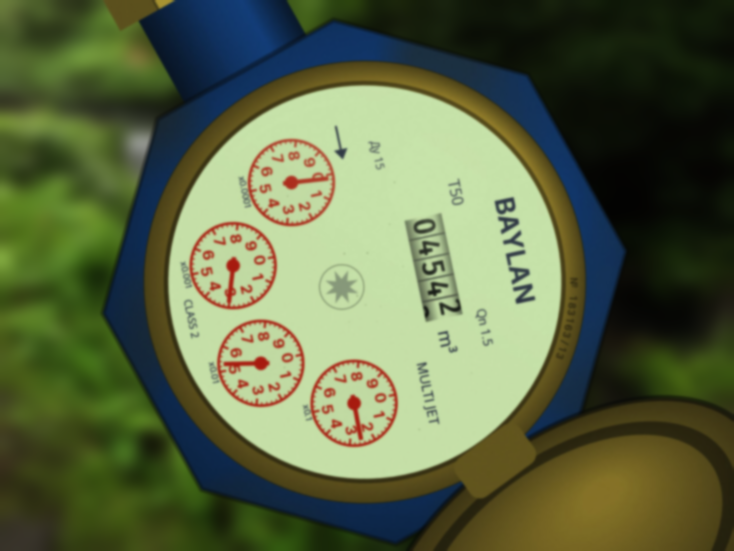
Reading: 4542.2530
